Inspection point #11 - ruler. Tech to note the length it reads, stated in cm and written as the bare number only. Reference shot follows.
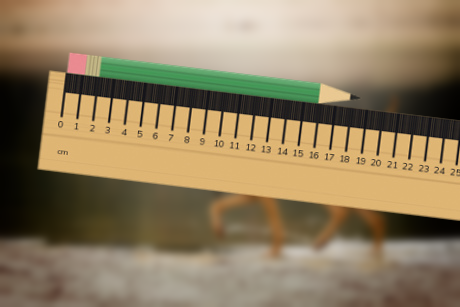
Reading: 18.5
